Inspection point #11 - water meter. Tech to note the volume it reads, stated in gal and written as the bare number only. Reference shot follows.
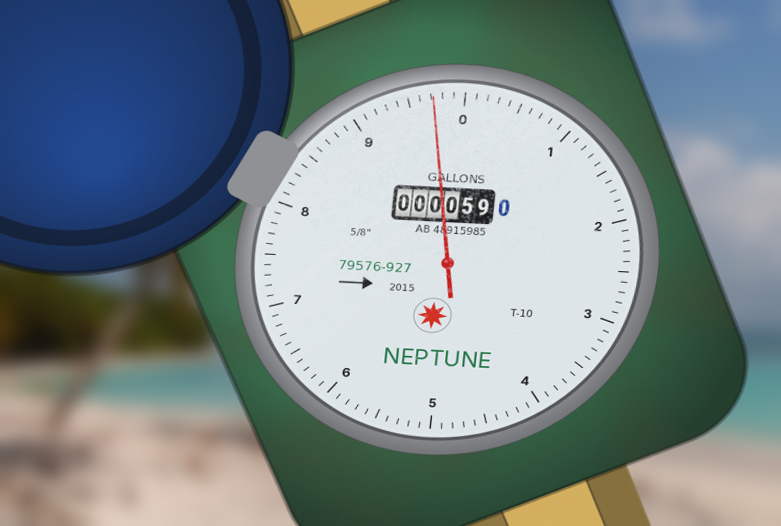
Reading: 589.7
